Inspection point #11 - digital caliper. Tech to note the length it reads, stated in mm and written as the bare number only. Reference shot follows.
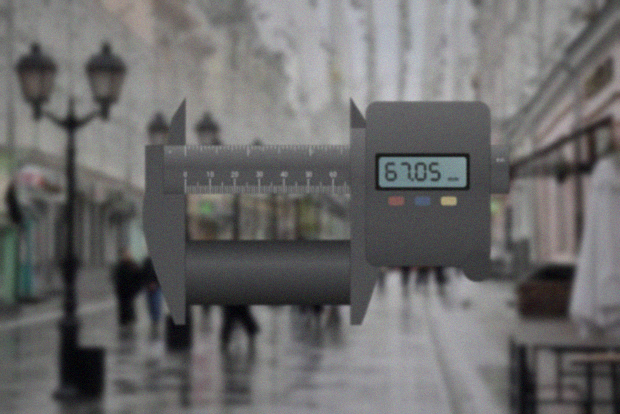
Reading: 67.05
